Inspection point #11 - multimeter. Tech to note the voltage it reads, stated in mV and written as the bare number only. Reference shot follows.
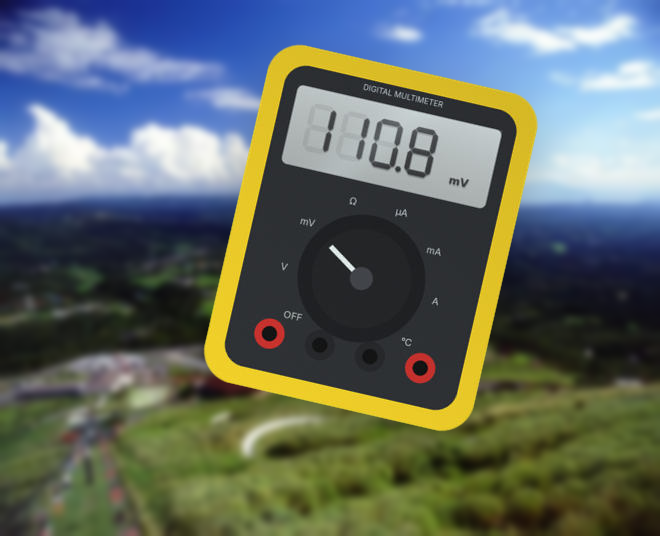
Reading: 110.8
